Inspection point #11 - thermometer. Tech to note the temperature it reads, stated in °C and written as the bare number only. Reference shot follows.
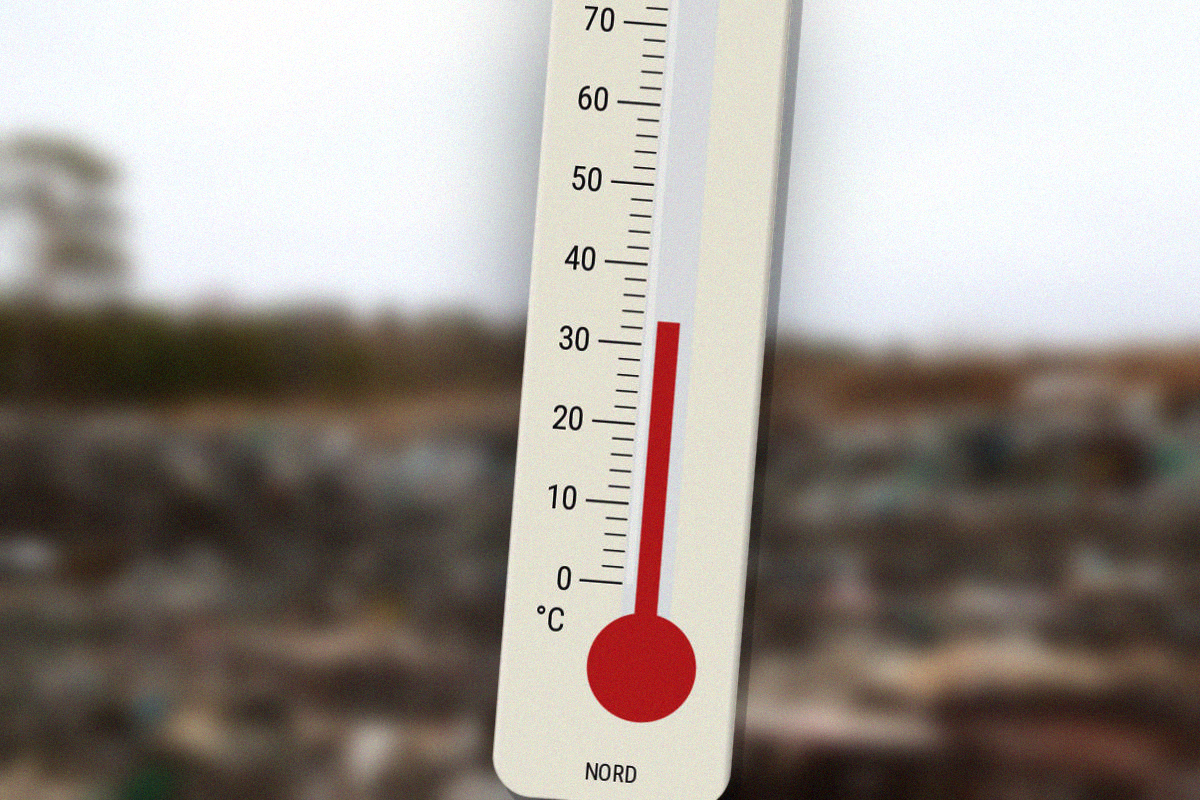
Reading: 33
